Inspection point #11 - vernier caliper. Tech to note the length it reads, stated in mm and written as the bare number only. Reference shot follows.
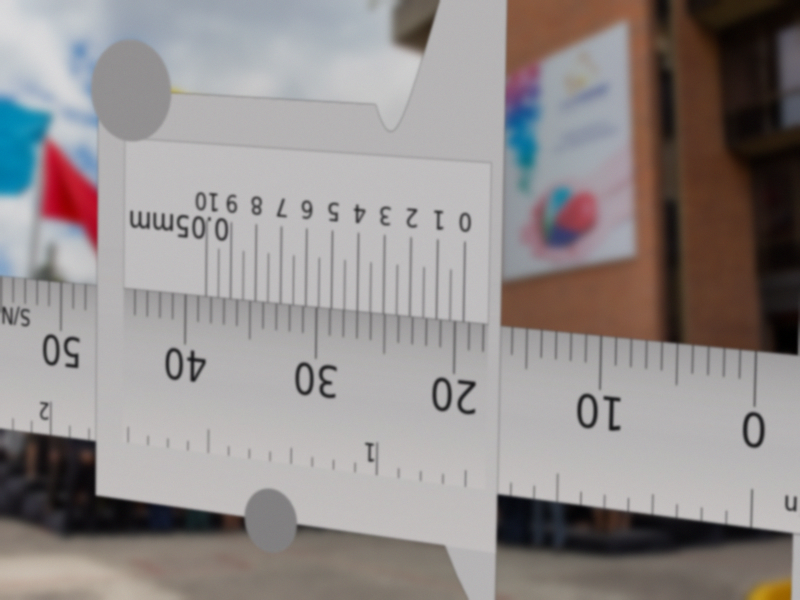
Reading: 19.4
